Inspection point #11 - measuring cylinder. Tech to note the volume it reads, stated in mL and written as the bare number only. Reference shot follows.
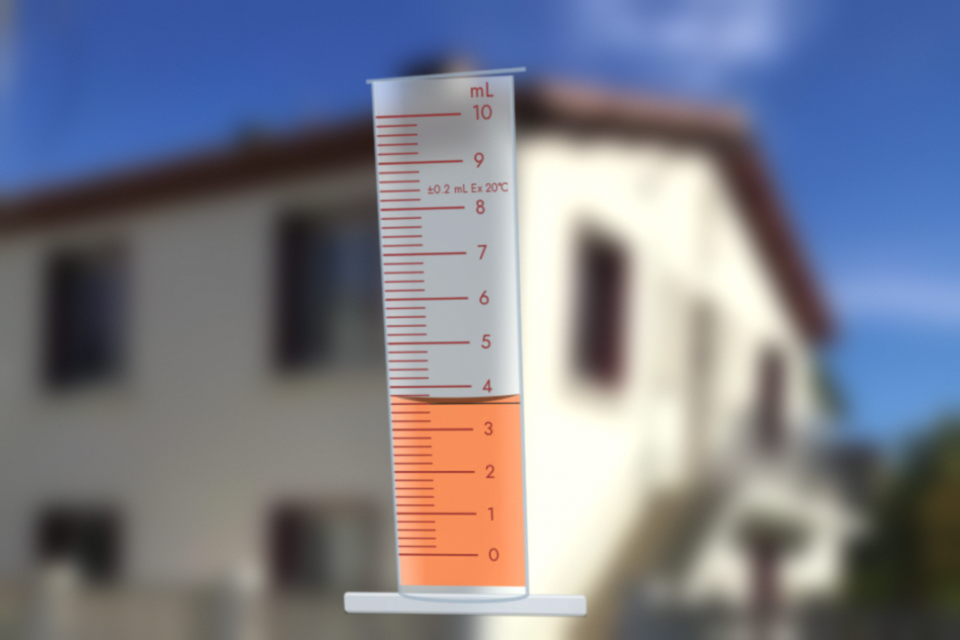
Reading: 3.6
